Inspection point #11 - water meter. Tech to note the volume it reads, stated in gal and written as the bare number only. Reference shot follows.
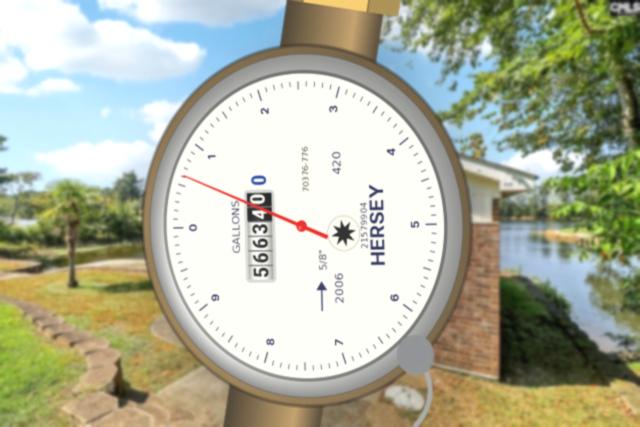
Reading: 5663400.6
